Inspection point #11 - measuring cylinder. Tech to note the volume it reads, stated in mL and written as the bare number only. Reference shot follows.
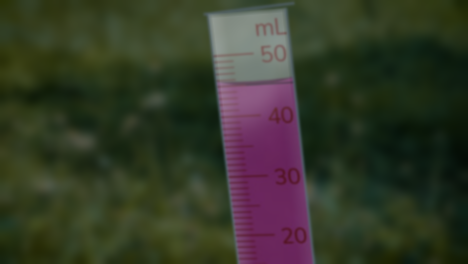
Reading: 45
